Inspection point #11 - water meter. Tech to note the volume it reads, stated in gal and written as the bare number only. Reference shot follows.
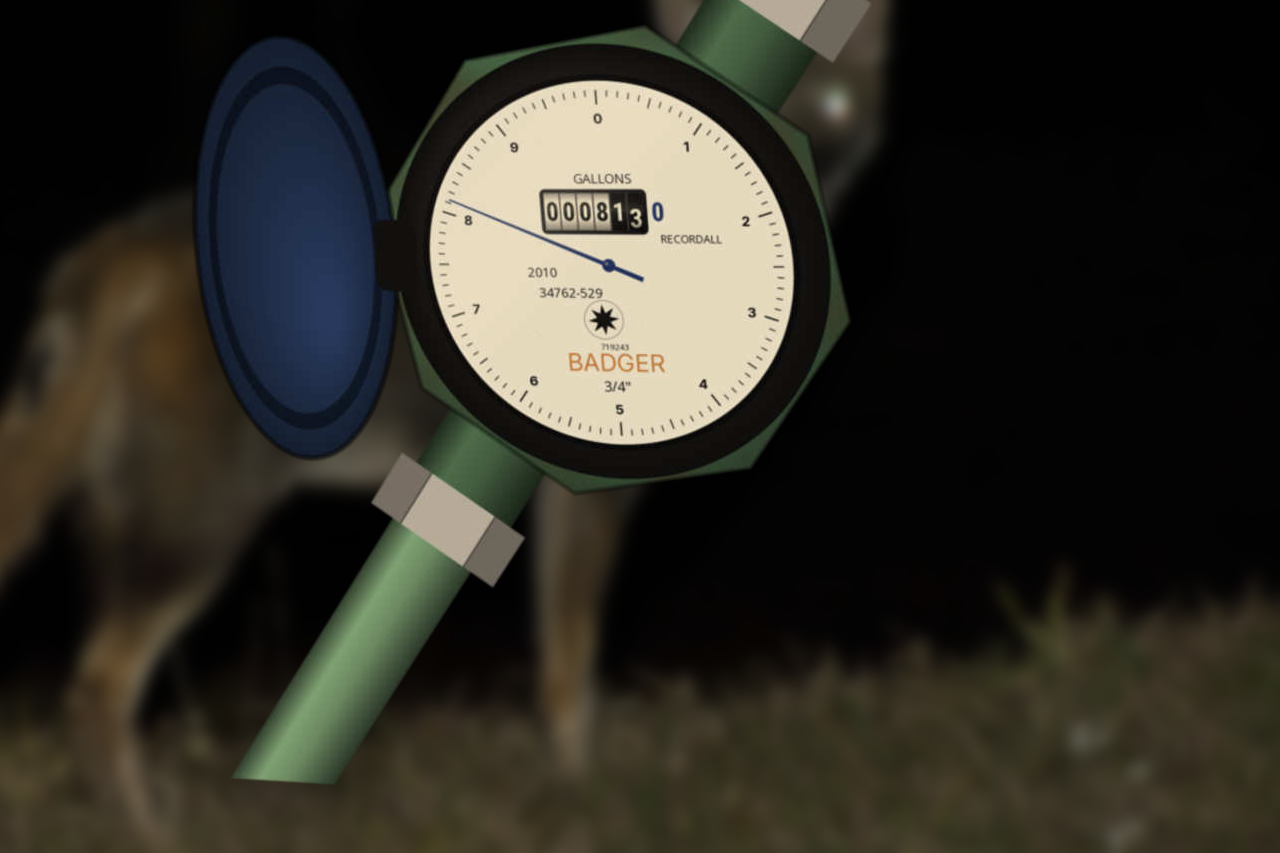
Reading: 8128.1
